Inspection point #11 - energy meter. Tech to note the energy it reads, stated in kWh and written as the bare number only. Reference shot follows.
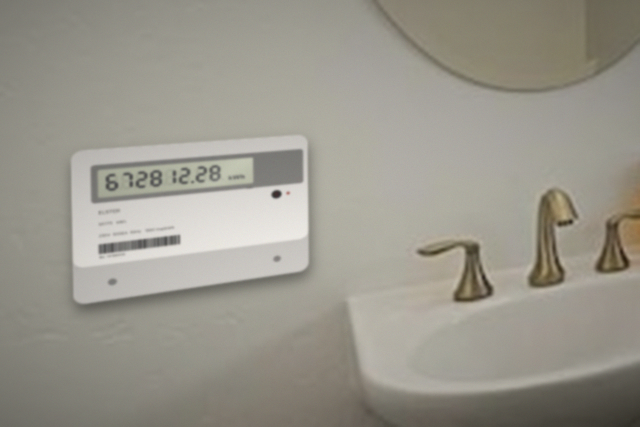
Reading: 672812.28
